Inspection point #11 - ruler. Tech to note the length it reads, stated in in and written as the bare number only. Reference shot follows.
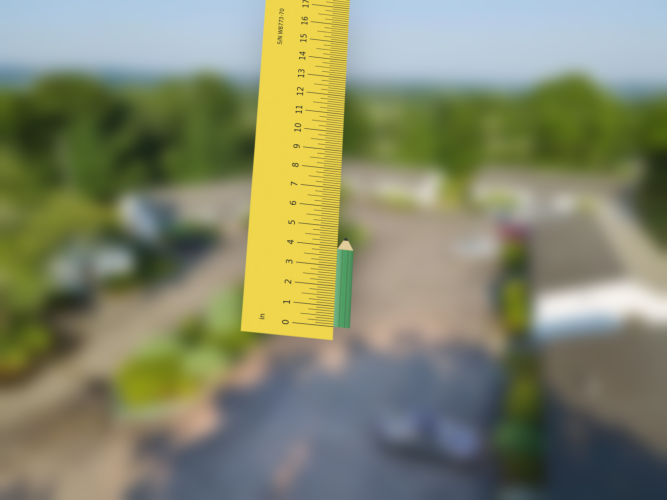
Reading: 4.5
